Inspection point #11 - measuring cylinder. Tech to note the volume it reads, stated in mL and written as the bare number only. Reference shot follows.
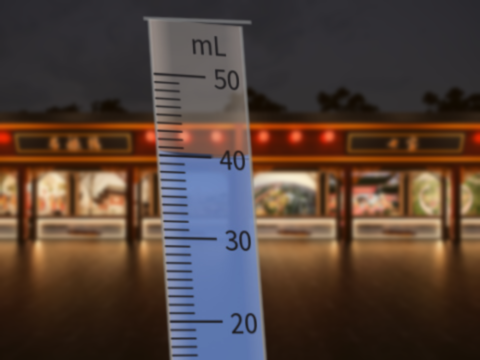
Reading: 40
